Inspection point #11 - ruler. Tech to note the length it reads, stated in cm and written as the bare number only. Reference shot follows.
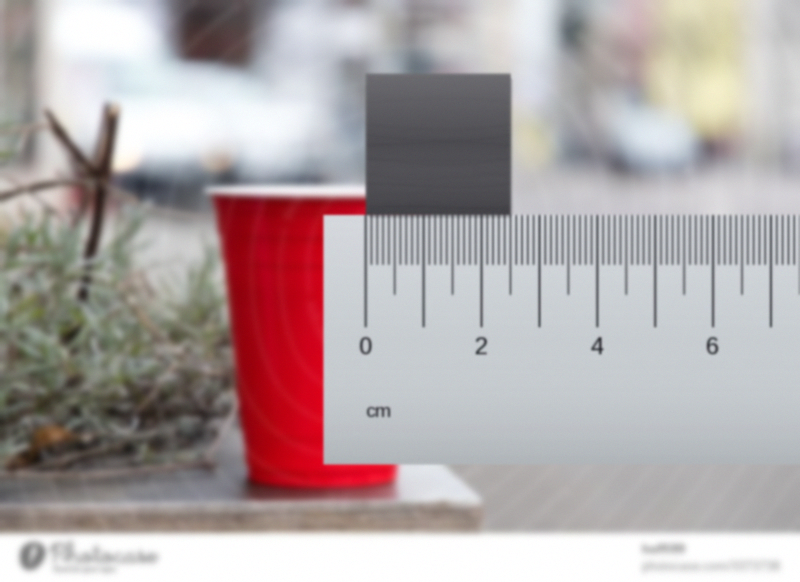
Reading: 2.5
